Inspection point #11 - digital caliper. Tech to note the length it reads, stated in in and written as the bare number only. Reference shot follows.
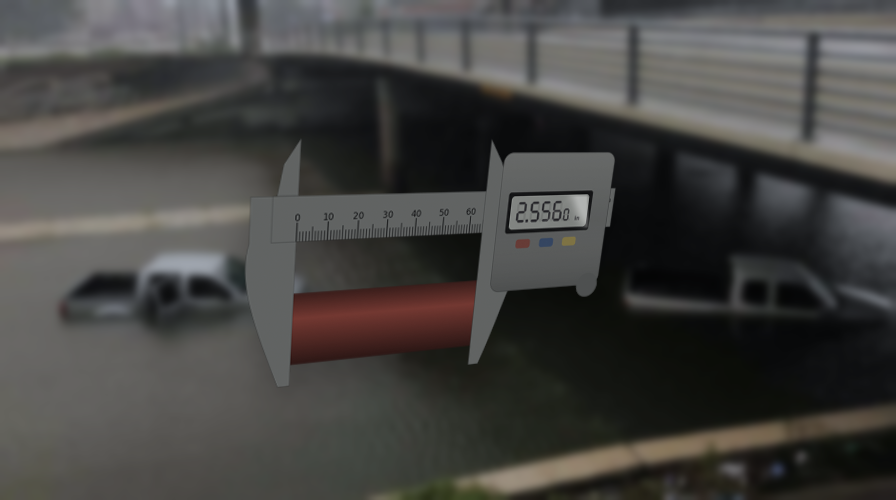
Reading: 2.5560
